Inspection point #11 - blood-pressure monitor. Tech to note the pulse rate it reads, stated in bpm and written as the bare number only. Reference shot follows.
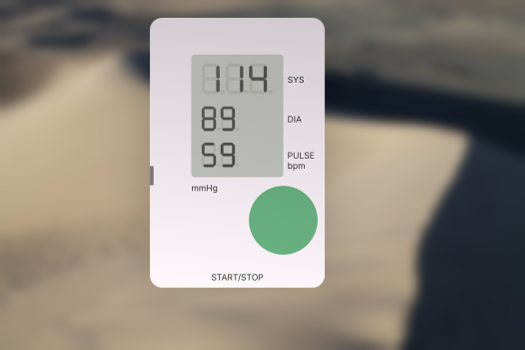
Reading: 59
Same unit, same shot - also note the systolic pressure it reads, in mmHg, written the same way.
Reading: 114
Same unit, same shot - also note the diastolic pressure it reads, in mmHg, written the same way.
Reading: 89
